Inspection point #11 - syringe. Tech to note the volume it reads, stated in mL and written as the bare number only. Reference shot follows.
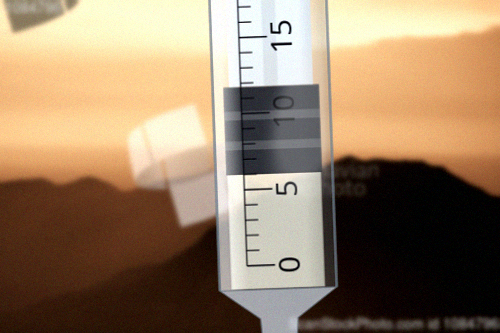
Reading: 6
